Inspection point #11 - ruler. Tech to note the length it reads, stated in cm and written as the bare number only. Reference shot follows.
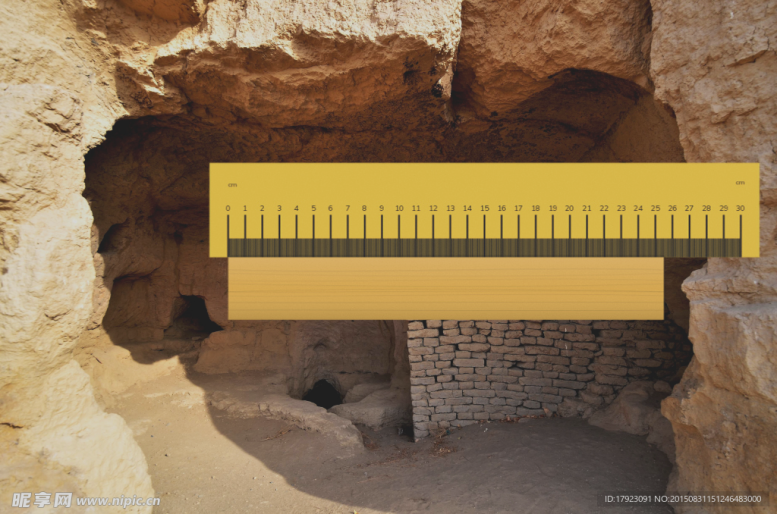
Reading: 25.5
